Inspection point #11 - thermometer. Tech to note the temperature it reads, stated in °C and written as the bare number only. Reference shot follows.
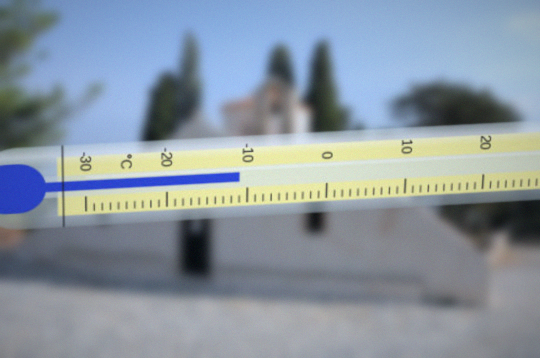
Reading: -11
